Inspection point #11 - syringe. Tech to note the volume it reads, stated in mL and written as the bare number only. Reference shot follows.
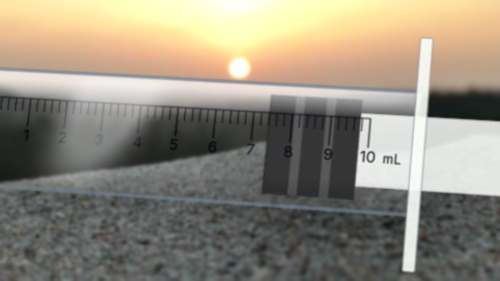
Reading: 7.4
